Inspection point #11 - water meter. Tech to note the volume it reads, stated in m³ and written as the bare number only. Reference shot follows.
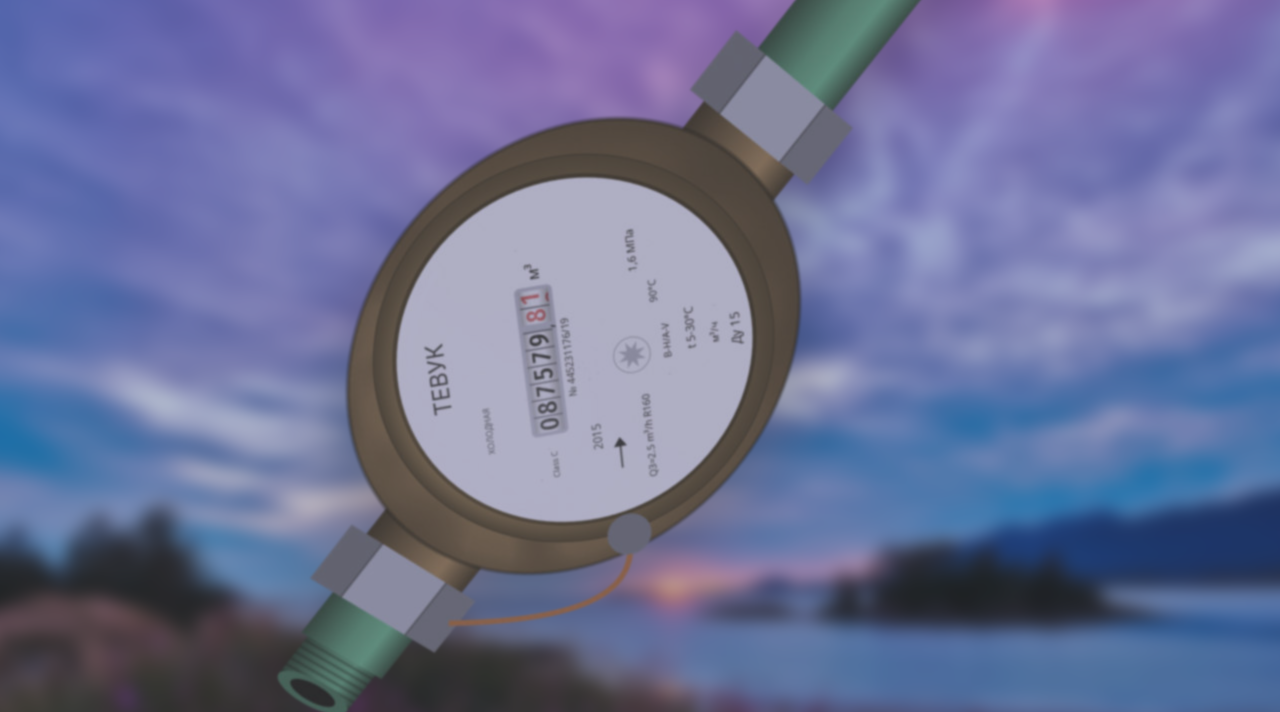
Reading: 87579.81
